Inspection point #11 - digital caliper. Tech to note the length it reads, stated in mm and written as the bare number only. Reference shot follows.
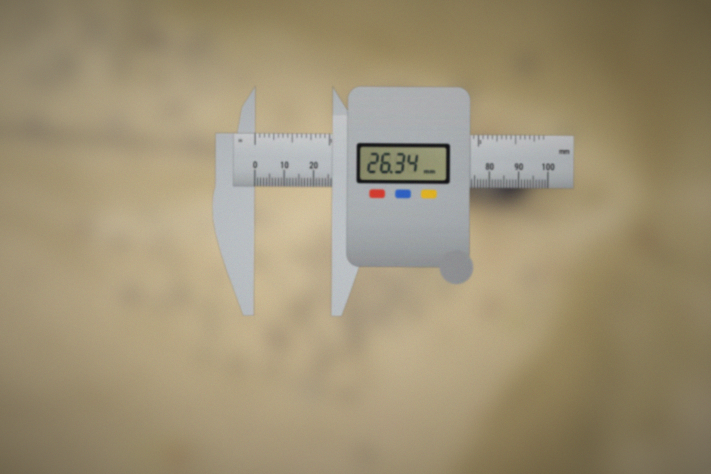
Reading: 26.34
